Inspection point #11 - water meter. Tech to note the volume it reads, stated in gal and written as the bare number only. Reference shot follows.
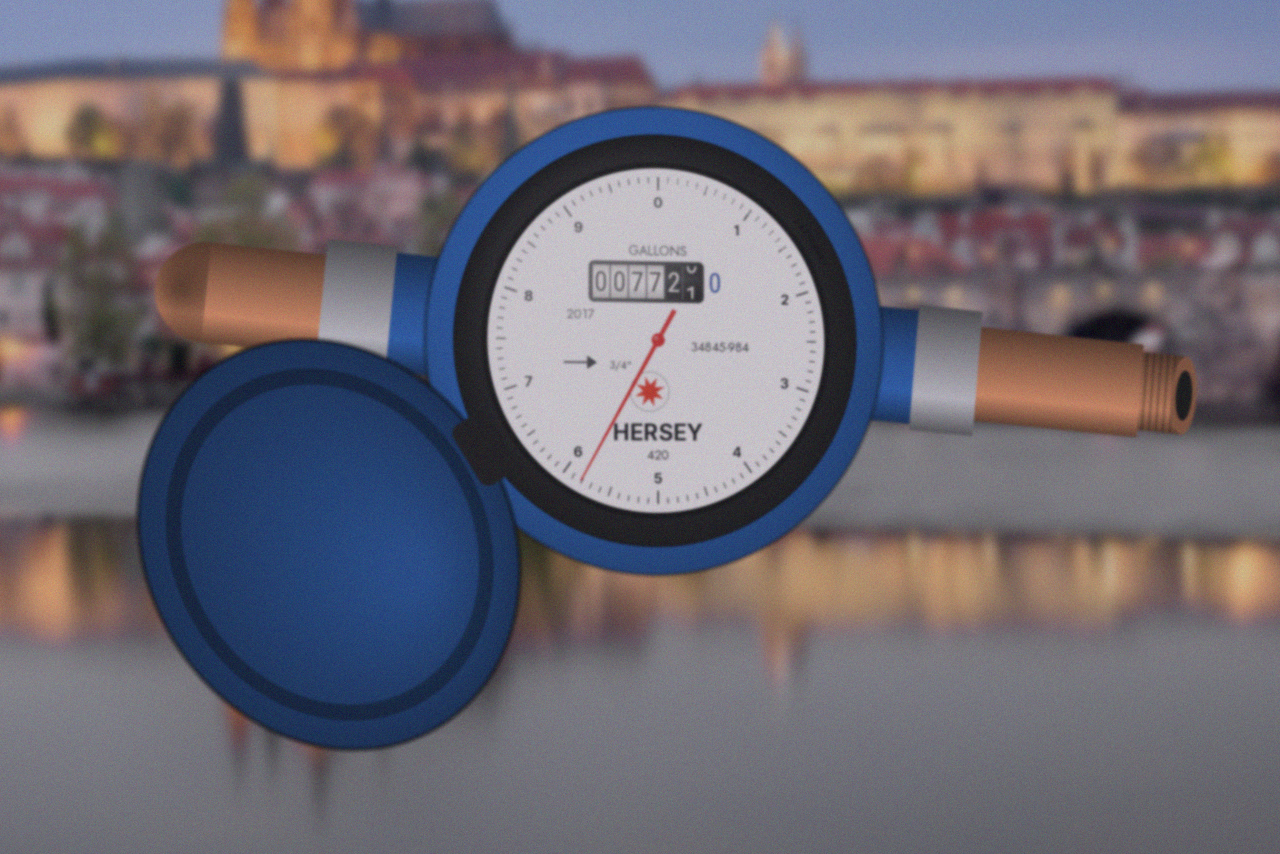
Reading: 77205.8
